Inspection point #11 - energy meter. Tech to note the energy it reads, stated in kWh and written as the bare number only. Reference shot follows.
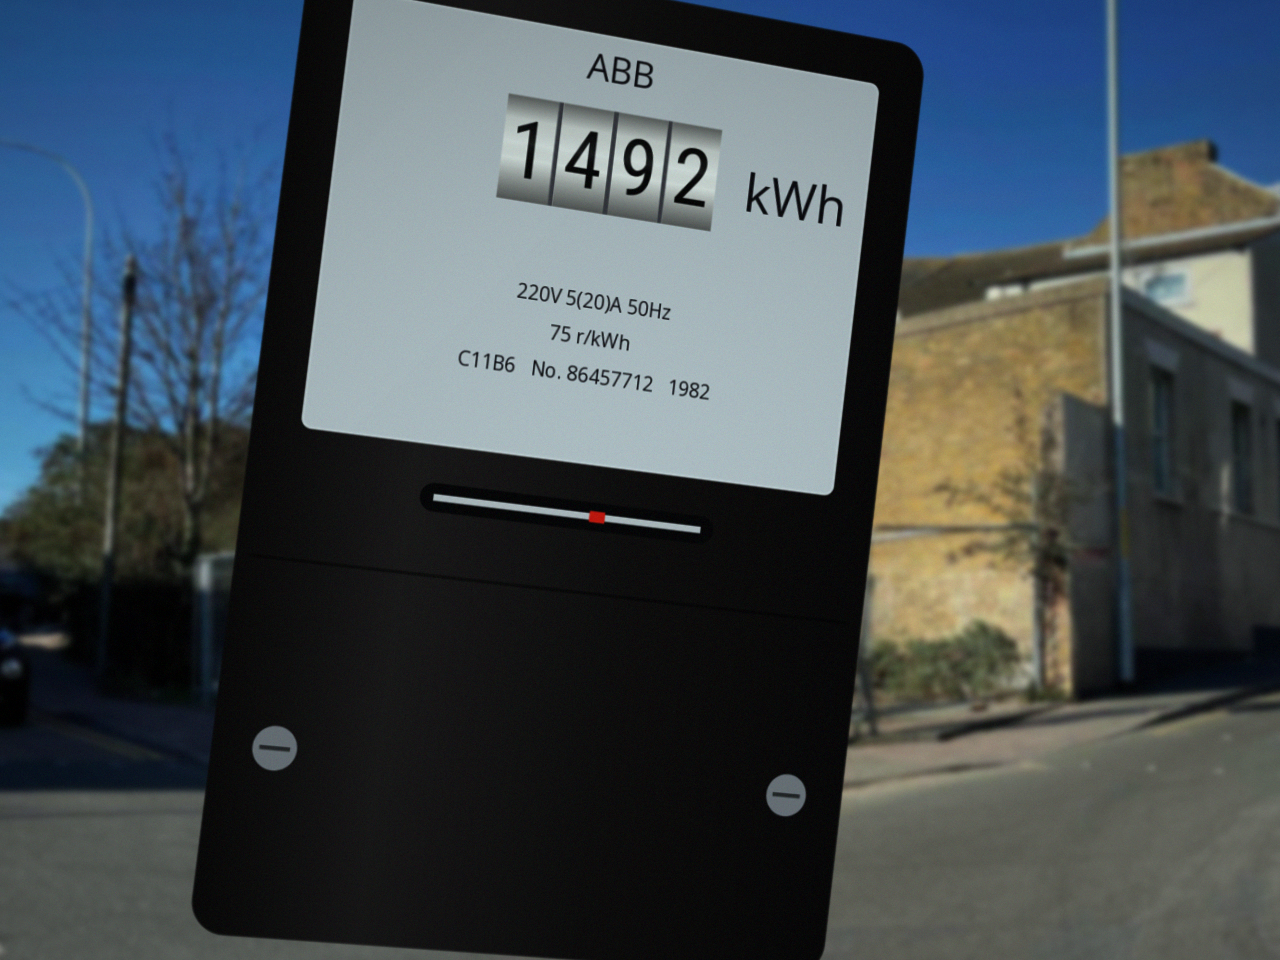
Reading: 1492
